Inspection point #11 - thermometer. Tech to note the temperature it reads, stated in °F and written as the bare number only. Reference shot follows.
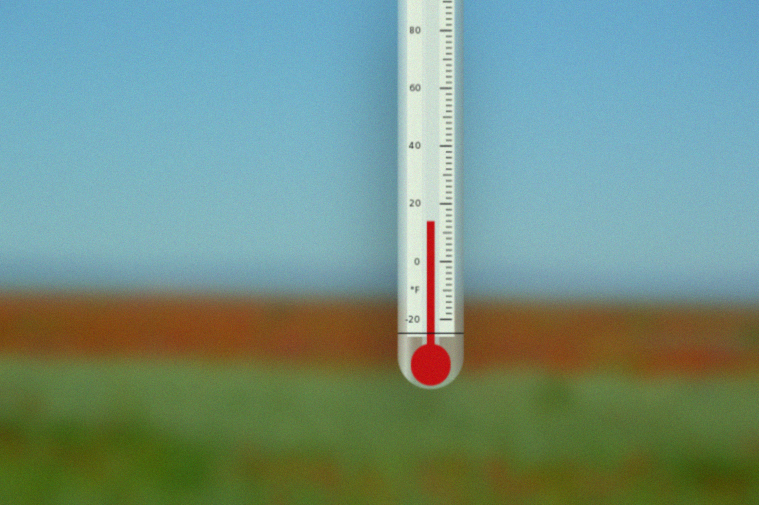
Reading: 14
